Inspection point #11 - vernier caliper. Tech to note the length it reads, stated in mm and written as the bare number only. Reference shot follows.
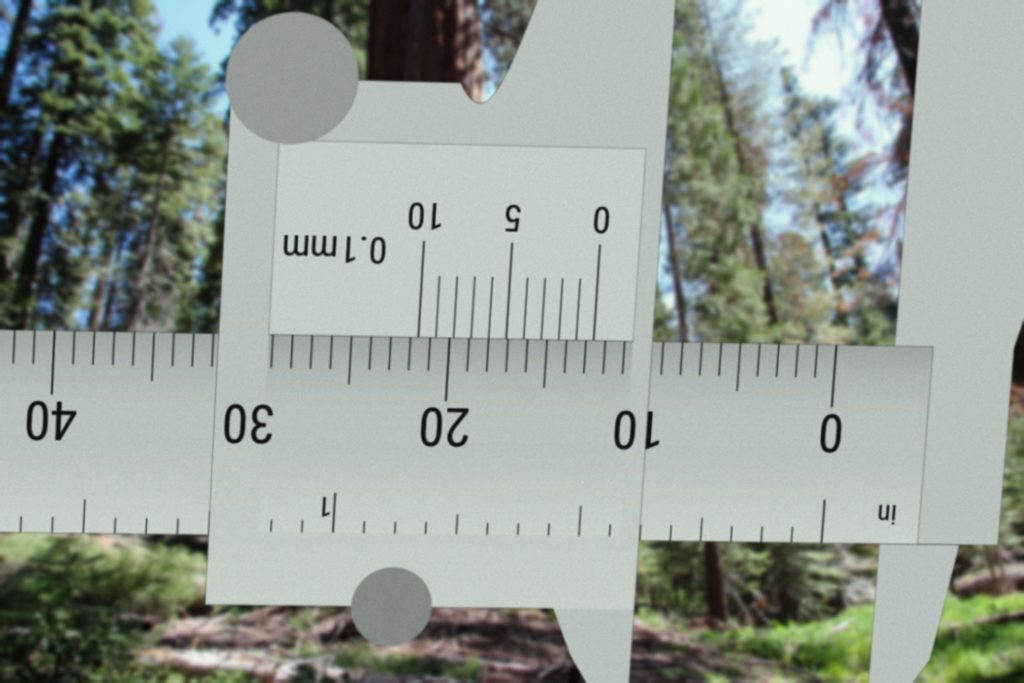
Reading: 12.6
